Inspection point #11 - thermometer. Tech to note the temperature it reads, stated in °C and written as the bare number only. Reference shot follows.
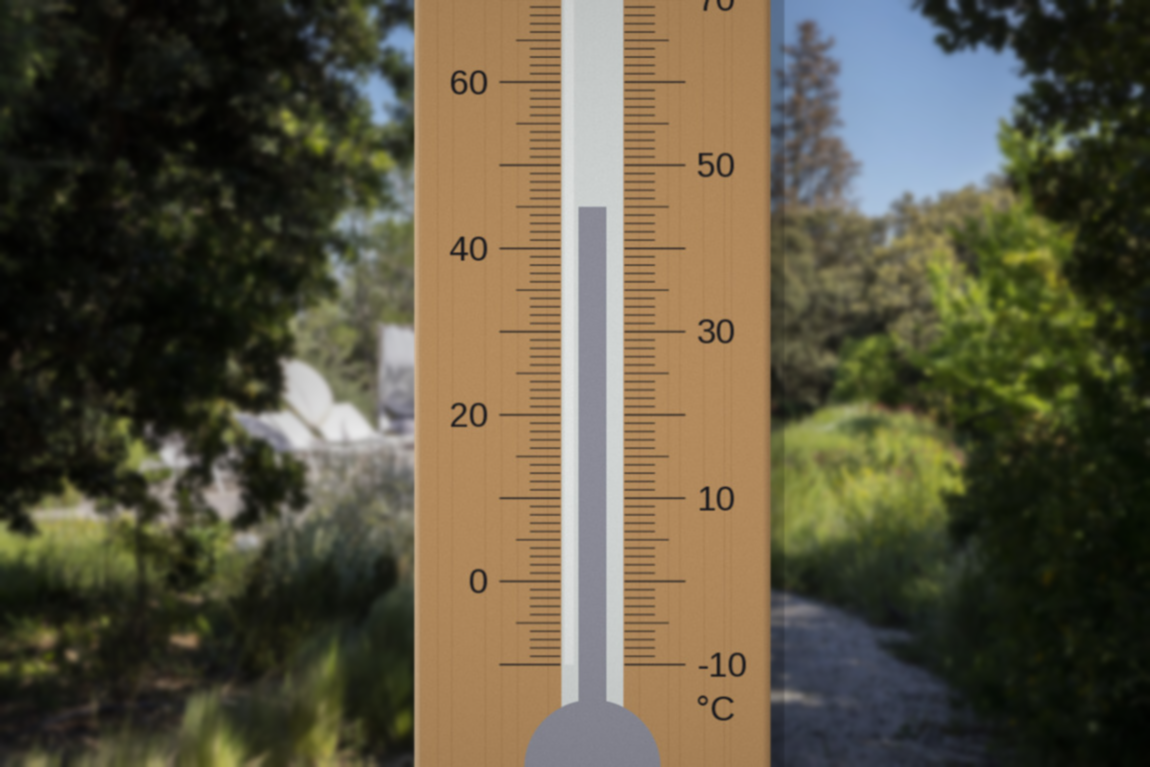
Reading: 45
